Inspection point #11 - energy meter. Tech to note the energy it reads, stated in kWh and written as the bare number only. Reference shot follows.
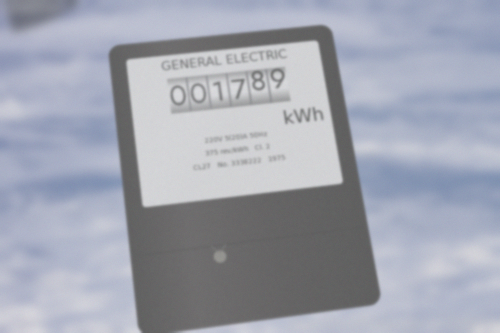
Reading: 1789
